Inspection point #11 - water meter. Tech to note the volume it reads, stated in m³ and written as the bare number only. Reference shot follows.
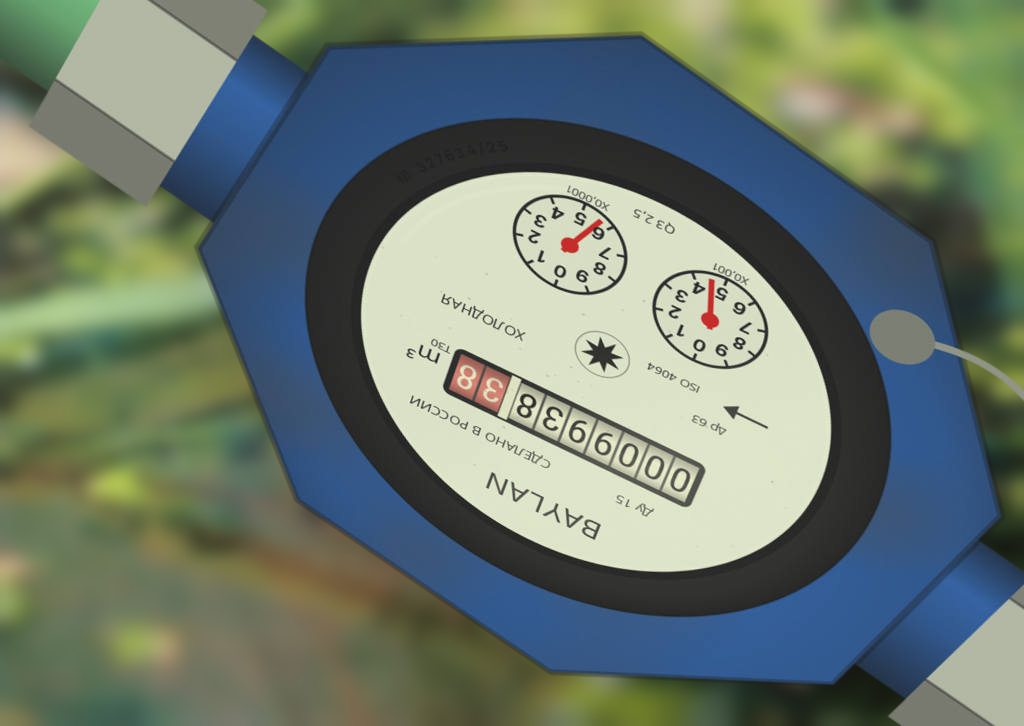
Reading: 9938.3845
